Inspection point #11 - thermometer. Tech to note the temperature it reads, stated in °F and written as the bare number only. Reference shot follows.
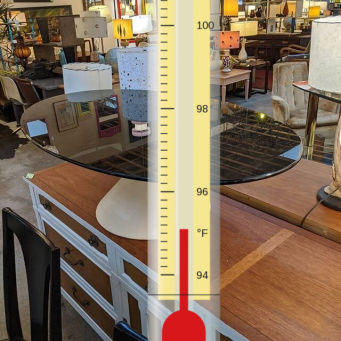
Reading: 95.1
